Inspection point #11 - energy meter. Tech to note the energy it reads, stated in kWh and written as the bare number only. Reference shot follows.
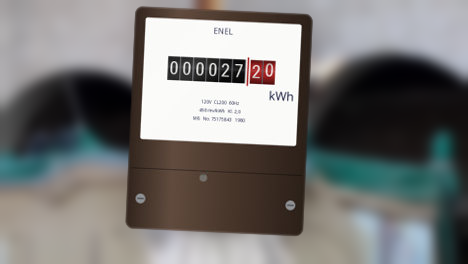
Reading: 27.20
